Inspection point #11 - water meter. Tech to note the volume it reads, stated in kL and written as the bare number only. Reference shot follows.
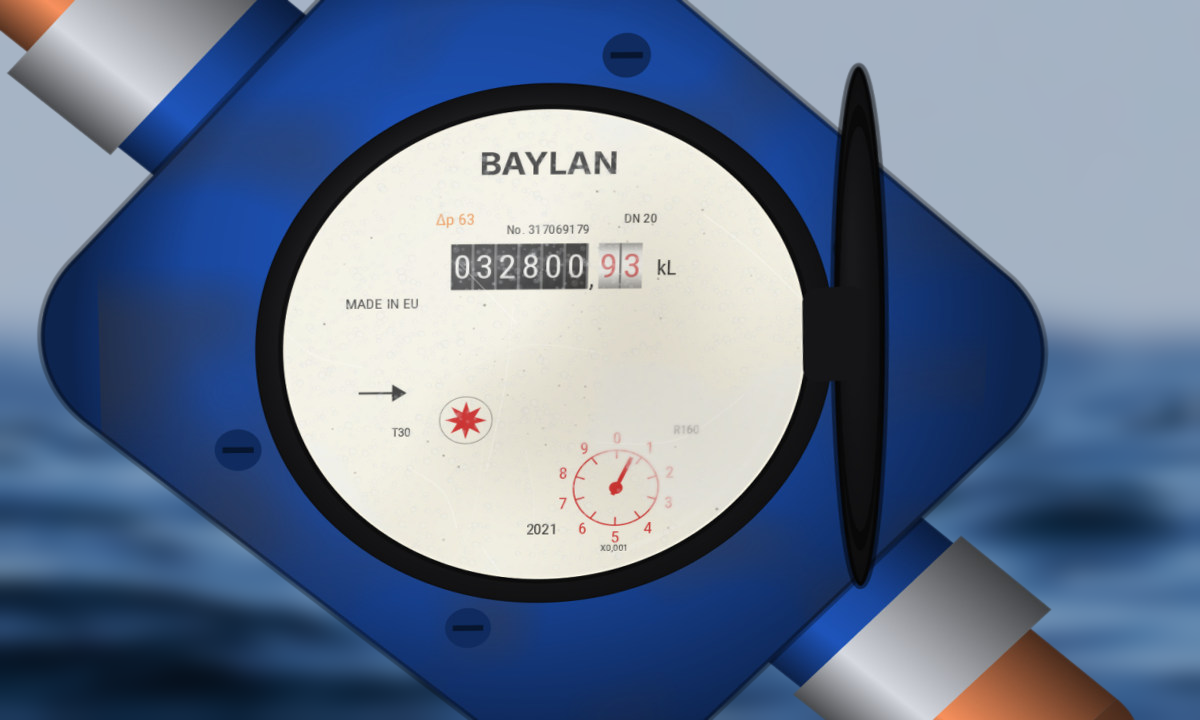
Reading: 32800.930
